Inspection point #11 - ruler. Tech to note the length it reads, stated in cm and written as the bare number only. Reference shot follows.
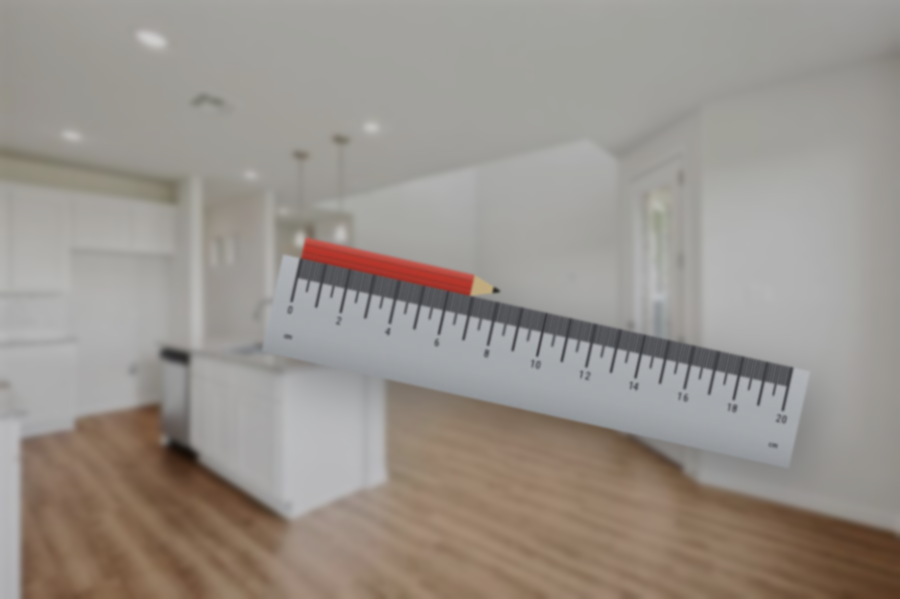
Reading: 8
